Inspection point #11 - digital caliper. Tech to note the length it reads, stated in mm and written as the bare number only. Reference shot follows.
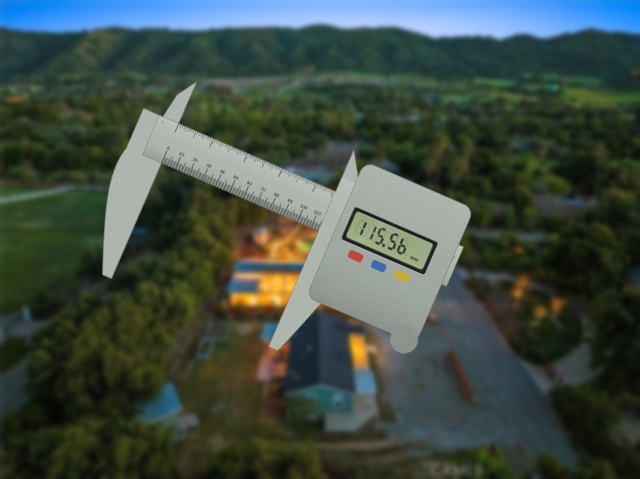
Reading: 115.56
